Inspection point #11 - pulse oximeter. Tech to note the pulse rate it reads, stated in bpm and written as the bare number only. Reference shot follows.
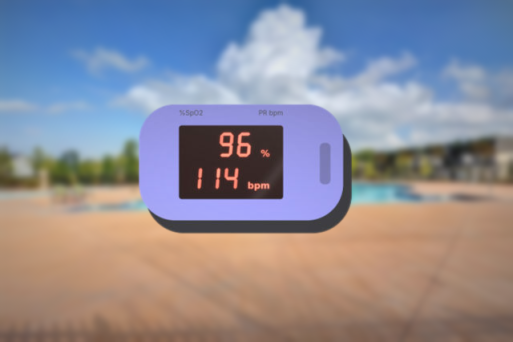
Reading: 114
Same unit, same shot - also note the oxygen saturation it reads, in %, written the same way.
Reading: 96
